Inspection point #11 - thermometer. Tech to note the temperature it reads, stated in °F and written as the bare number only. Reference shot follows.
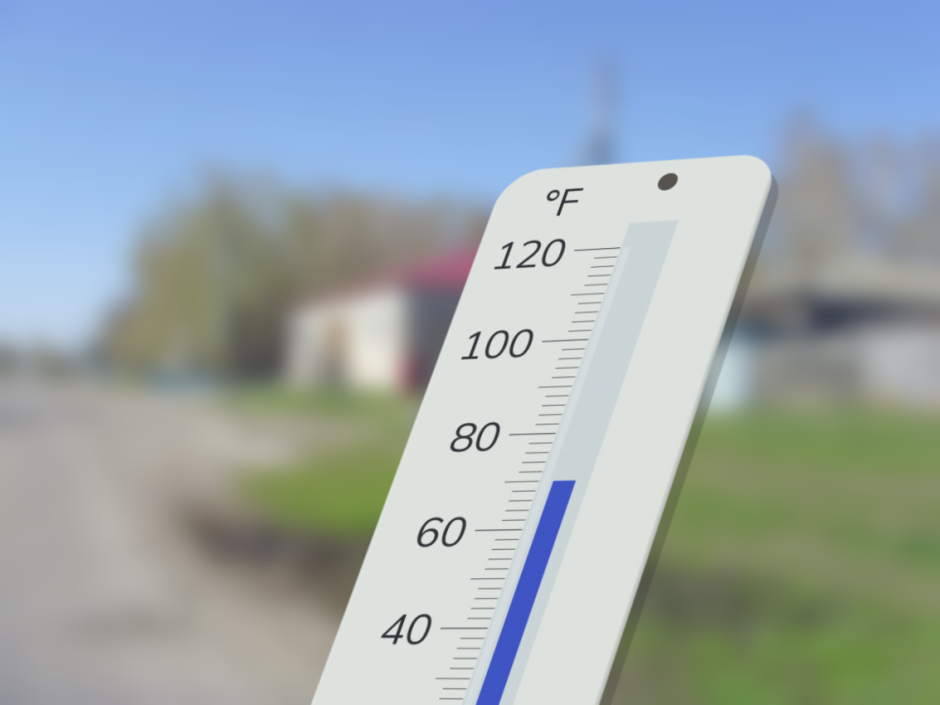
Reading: 70
